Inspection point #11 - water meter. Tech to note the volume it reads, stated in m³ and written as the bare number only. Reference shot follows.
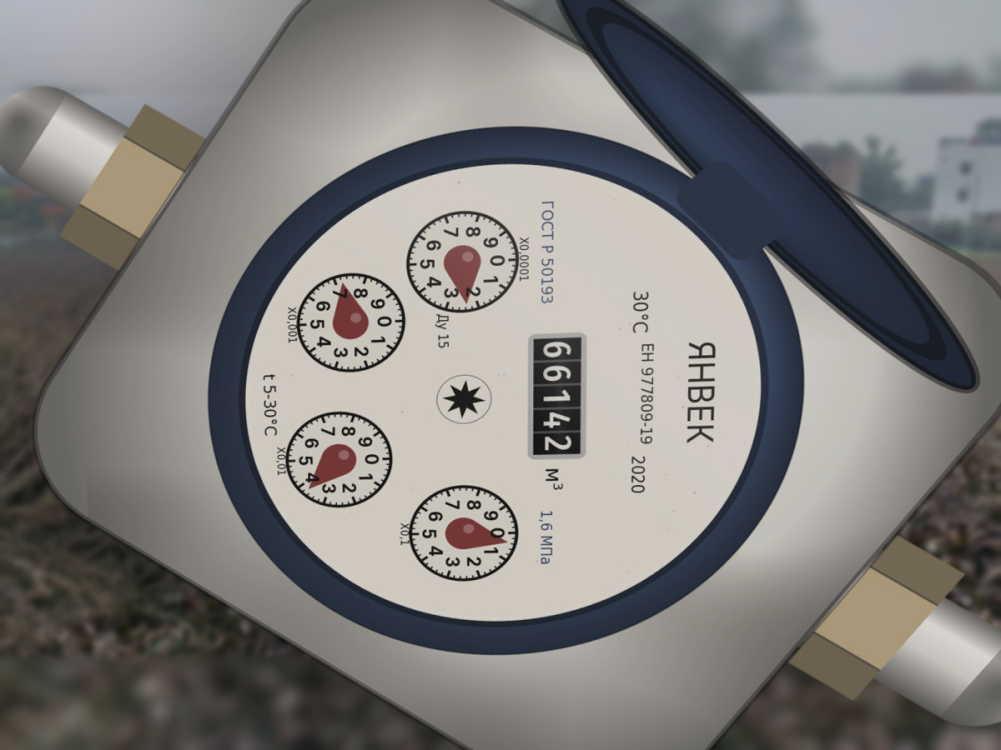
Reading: 66142.0372
